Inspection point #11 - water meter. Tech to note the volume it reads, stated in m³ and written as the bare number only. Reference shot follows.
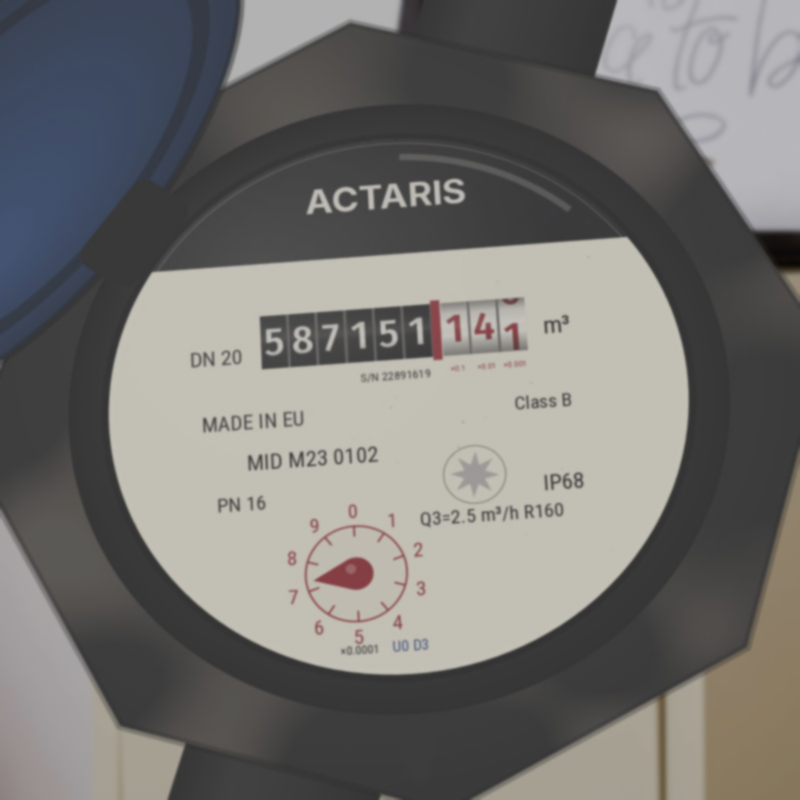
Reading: 587151.1407
